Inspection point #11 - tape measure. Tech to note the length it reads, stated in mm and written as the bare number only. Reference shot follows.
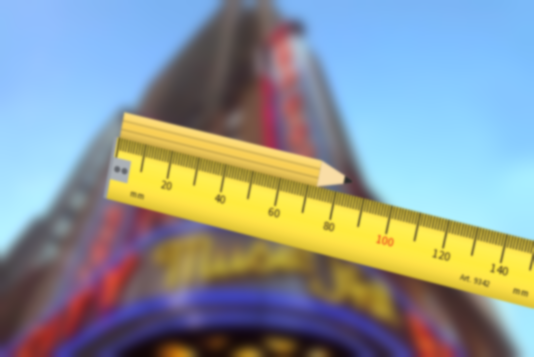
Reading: 85
